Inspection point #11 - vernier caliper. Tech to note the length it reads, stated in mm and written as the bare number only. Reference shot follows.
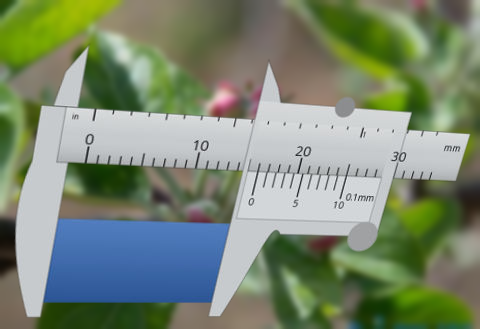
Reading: 16.0
